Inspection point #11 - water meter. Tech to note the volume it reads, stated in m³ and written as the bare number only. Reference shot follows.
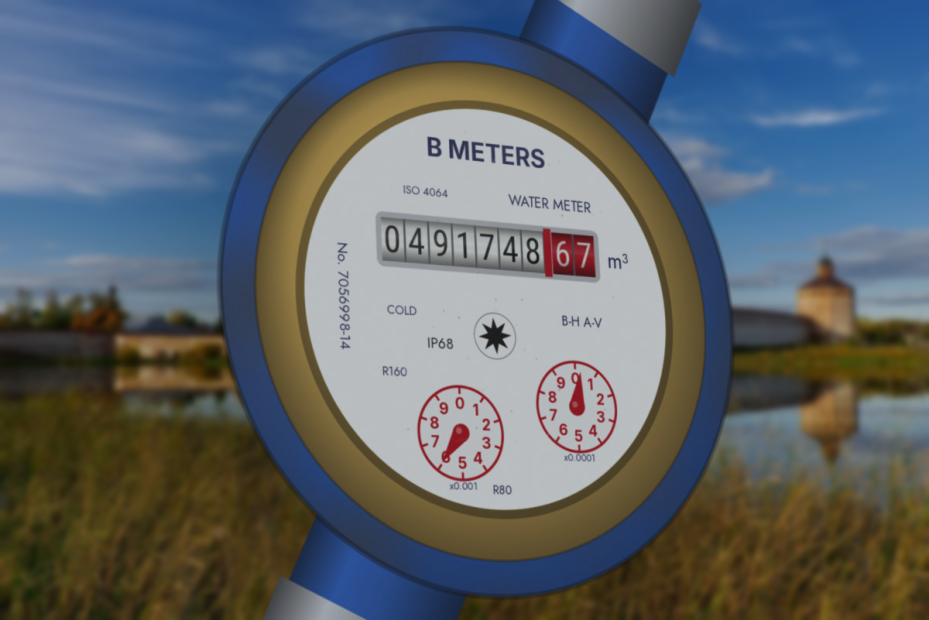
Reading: 491748.6760
